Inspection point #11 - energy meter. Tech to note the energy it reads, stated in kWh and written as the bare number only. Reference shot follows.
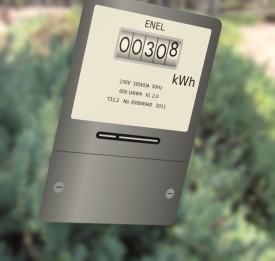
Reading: 308
